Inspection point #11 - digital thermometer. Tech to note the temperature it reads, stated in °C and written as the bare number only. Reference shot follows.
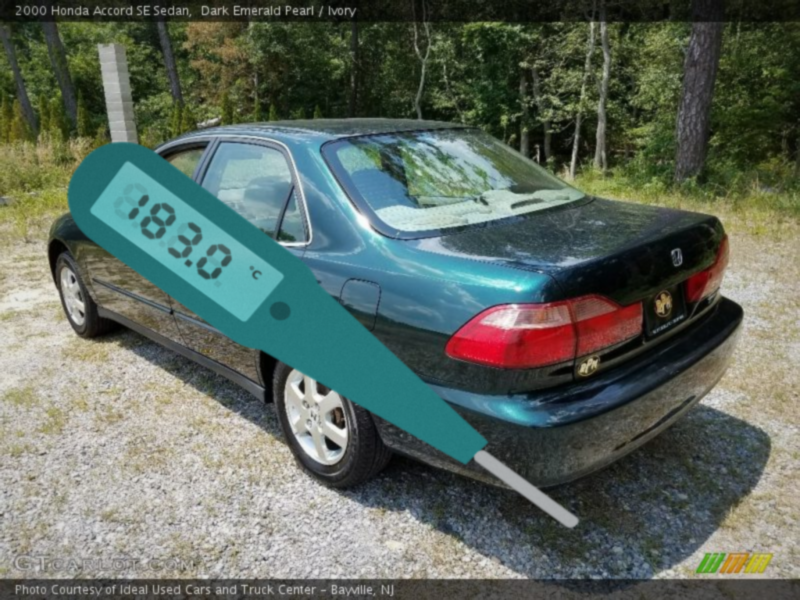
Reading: 183.0
